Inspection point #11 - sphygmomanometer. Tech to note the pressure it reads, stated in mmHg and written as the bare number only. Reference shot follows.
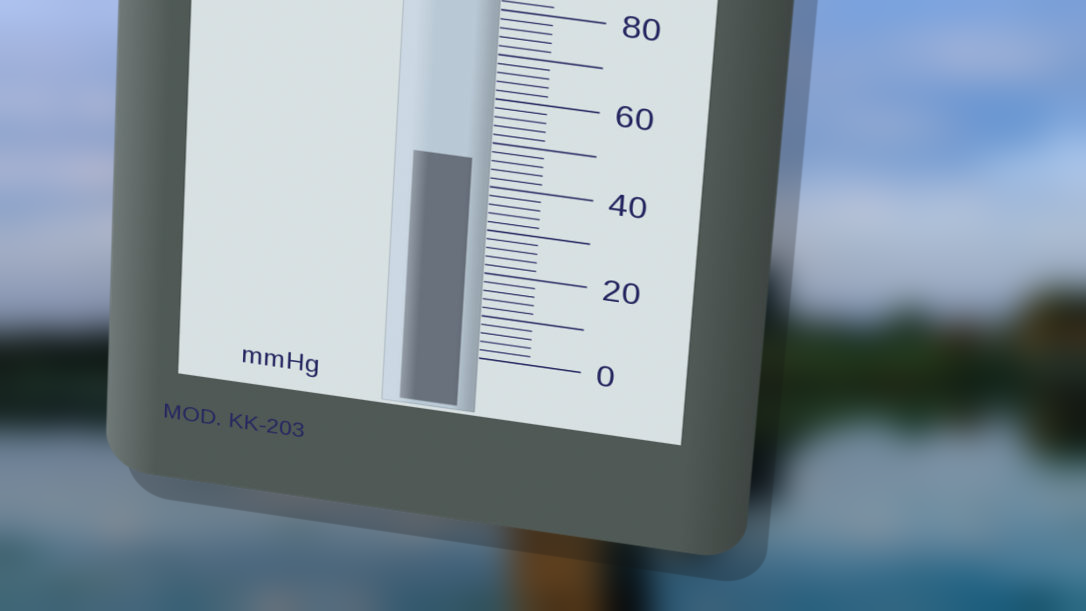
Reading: 46
